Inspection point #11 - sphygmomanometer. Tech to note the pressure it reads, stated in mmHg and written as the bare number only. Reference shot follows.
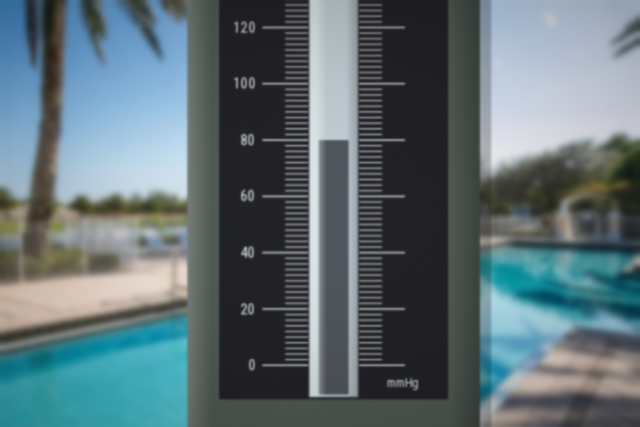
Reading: 80
